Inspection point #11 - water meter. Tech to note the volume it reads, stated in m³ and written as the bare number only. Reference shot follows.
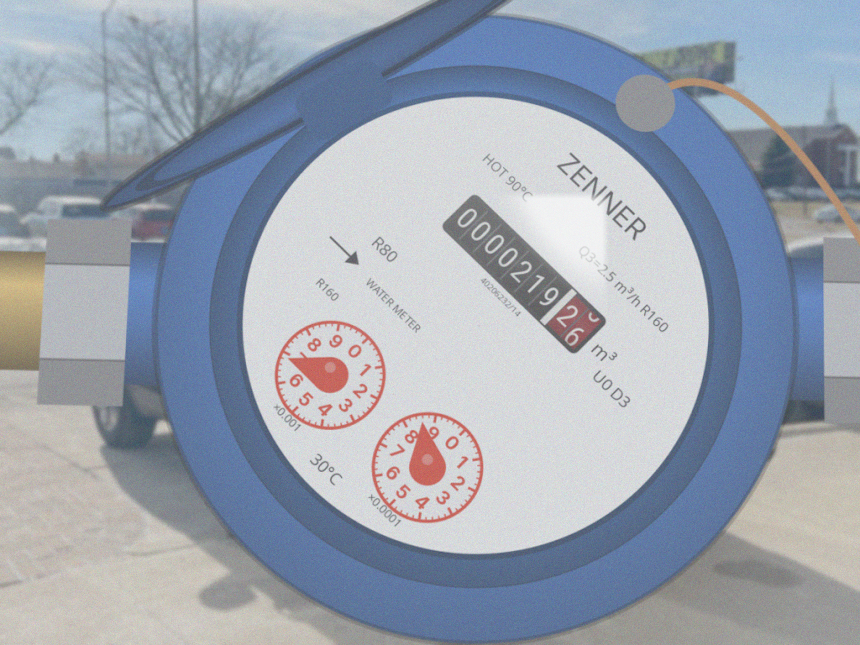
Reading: 219.2568
